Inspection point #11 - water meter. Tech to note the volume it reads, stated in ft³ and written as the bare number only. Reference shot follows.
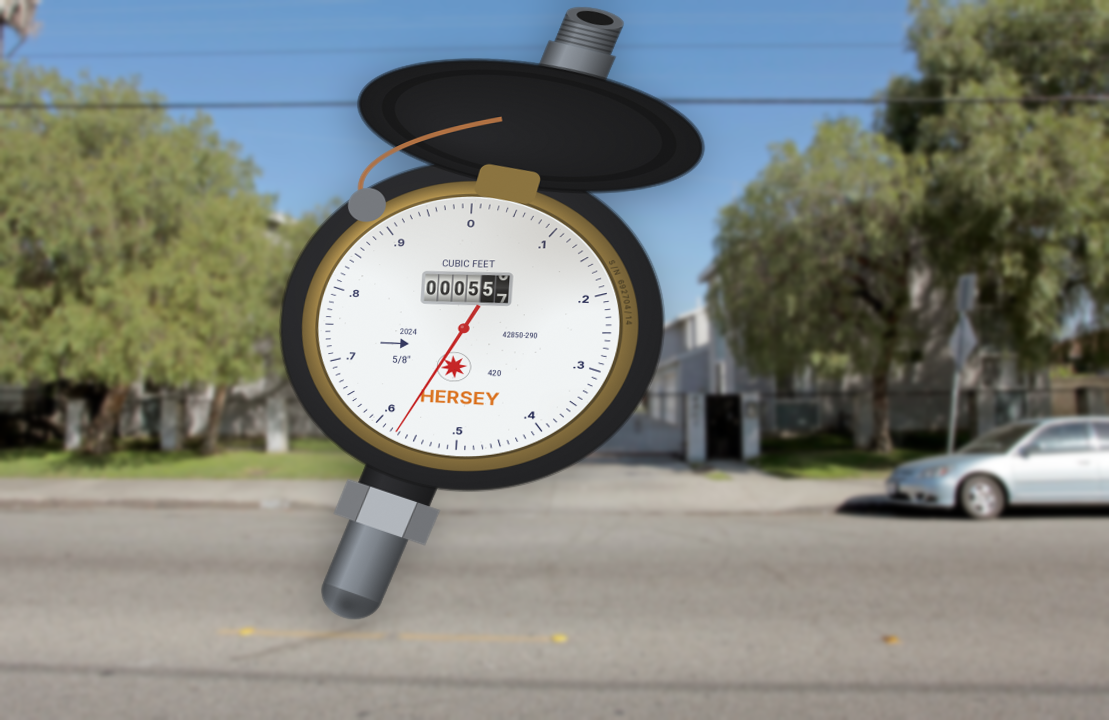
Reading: 556.57
